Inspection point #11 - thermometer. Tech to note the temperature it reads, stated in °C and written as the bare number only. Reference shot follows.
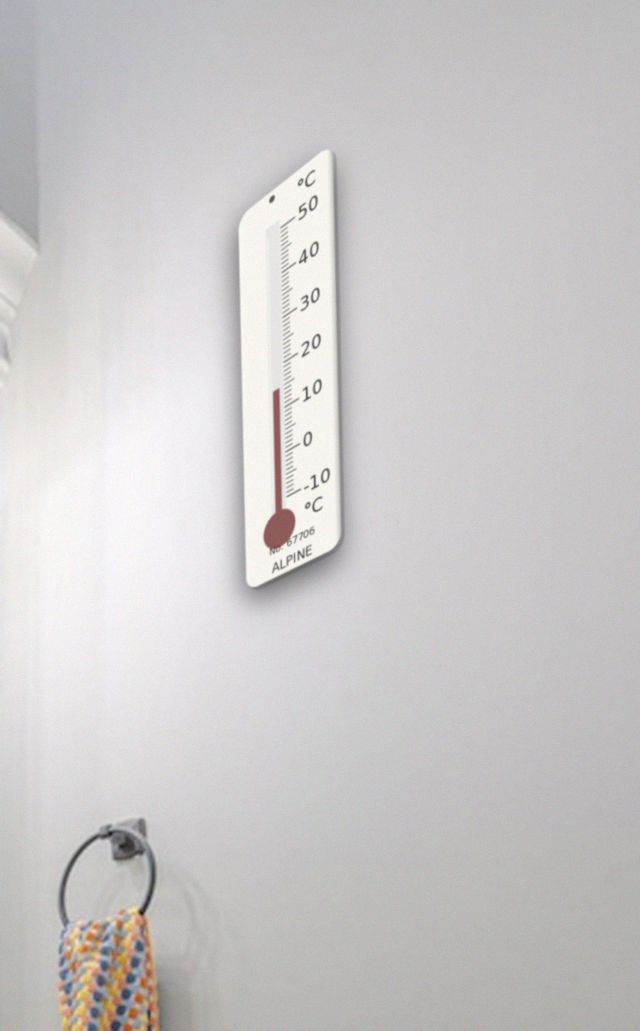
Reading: 15
